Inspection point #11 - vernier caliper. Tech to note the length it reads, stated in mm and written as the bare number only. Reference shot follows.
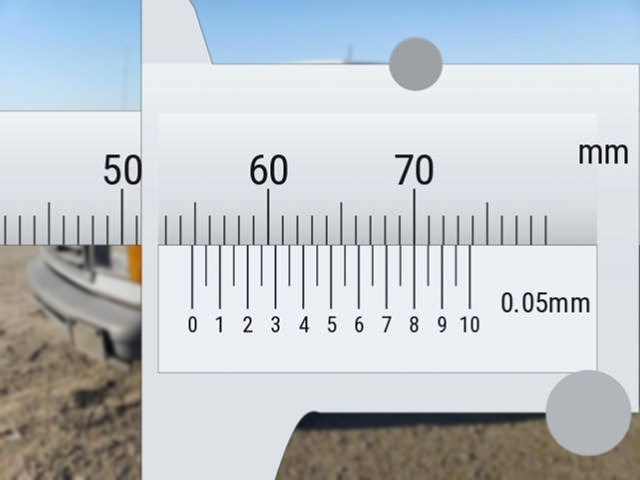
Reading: 54.8
